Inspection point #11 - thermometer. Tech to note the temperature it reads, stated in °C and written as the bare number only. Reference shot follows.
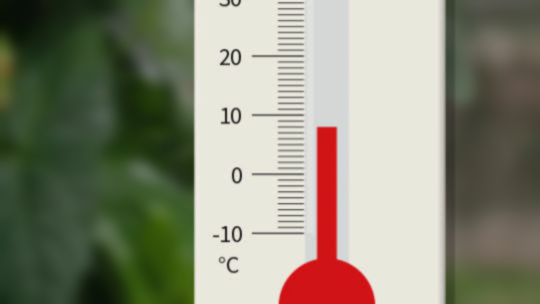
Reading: 8
